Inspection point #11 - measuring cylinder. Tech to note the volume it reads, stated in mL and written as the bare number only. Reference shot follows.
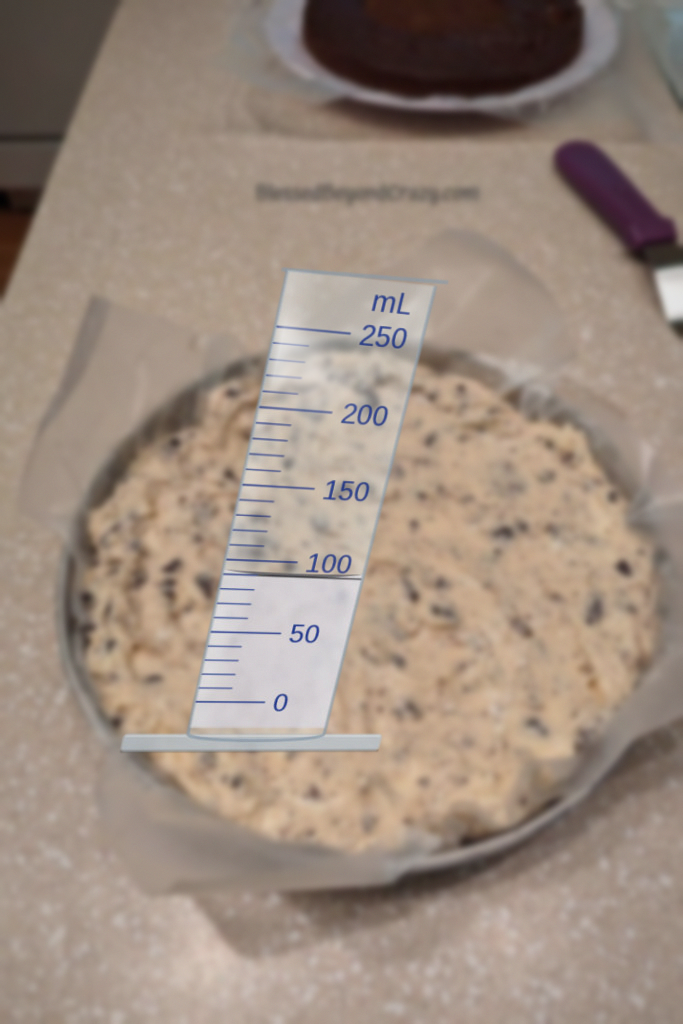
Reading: 90
